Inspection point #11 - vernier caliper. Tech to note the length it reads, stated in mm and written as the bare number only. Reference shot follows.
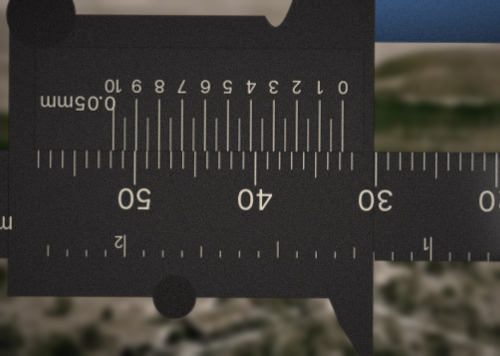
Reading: 32.8
